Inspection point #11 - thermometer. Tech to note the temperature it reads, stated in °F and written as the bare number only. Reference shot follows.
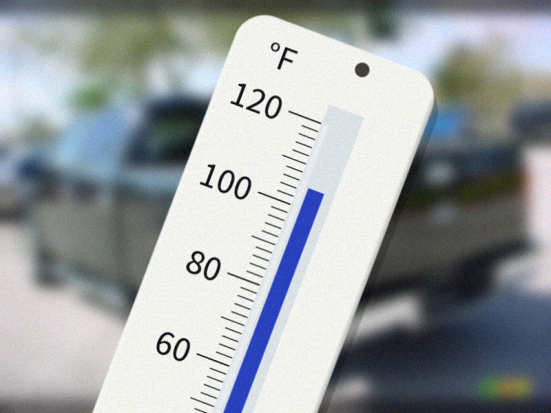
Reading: 105
